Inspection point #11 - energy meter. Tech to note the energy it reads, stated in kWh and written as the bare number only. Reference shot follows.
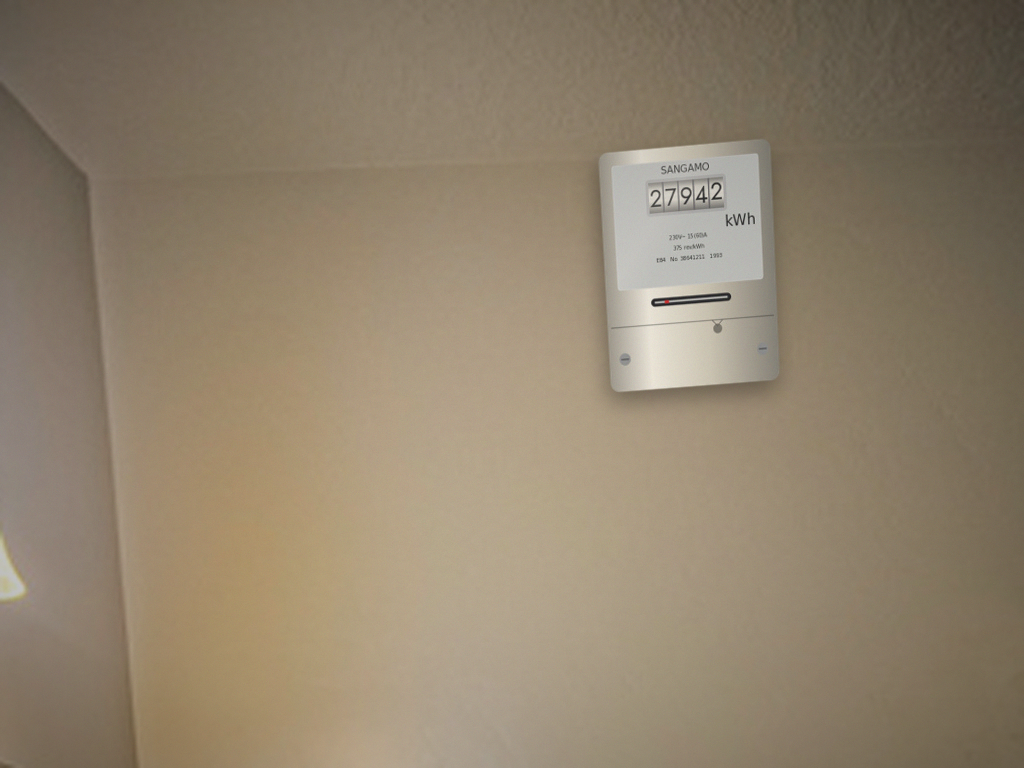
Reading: 27942
